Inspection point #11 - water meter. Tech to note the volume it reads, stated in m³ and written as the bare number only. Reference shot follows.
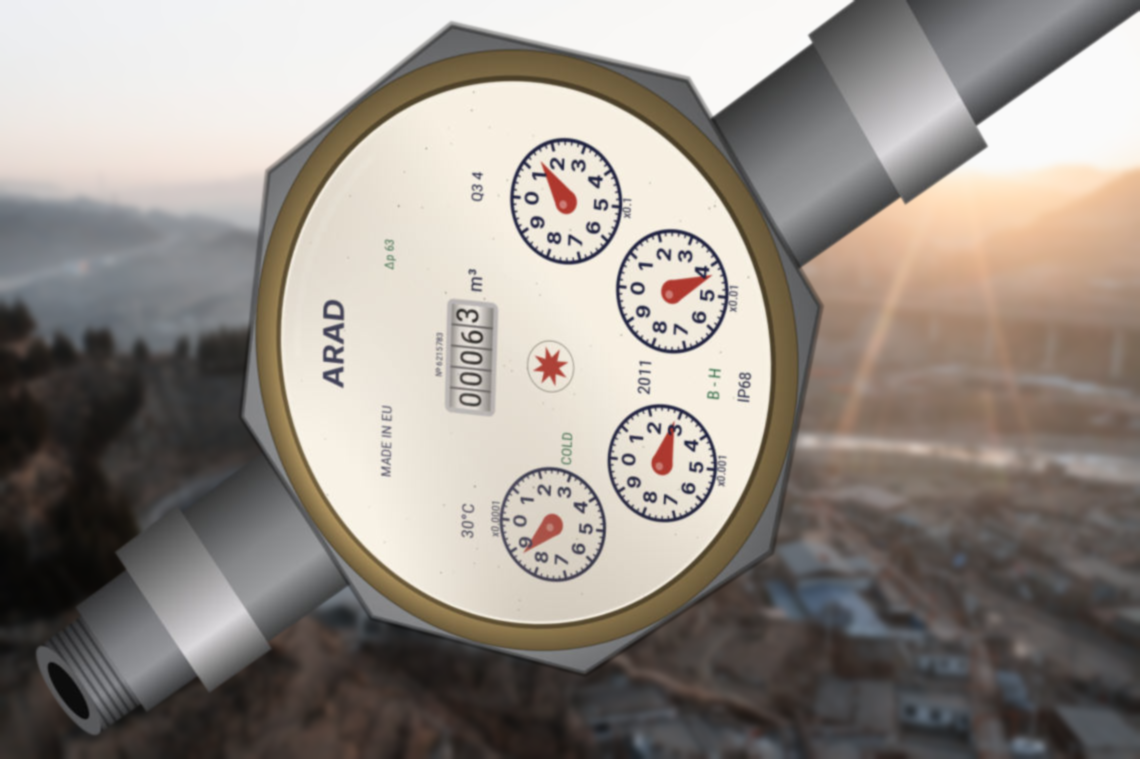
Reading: 63.1428
